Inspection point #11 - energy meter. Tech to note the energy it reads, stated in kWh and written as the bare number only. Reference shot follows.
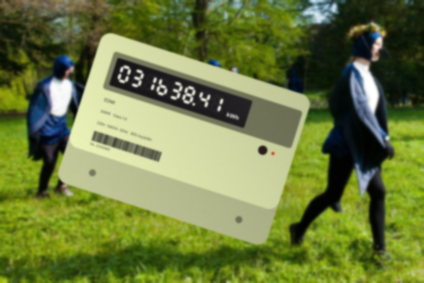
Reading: 31638.41
